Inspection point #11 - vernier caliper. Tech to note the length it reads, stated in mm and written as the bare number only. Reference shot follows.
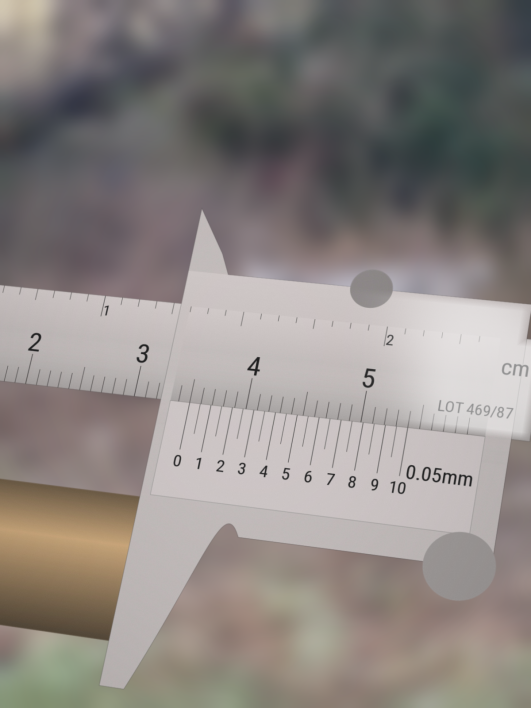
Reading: 35.0
